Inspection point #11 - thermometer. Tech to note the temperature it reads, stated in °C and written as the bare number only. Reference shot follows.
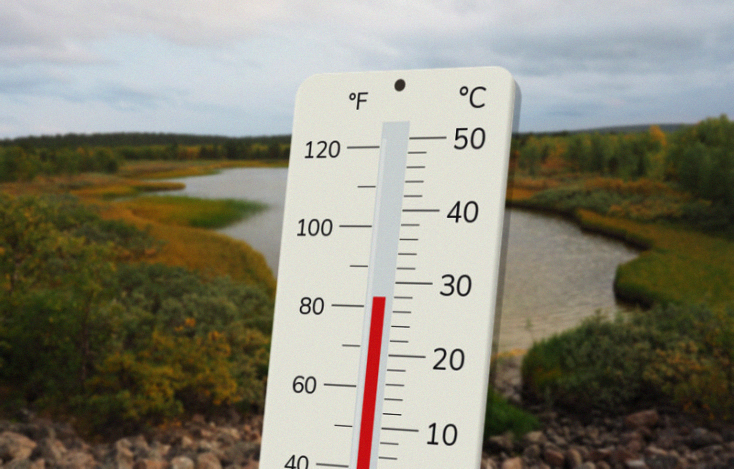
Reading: 28
